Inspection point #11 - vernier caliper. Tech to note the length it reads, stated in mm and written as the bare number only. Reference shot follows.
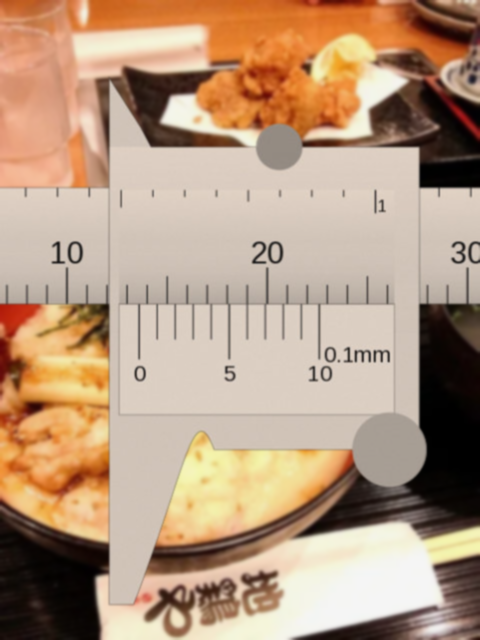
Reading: 13.6
